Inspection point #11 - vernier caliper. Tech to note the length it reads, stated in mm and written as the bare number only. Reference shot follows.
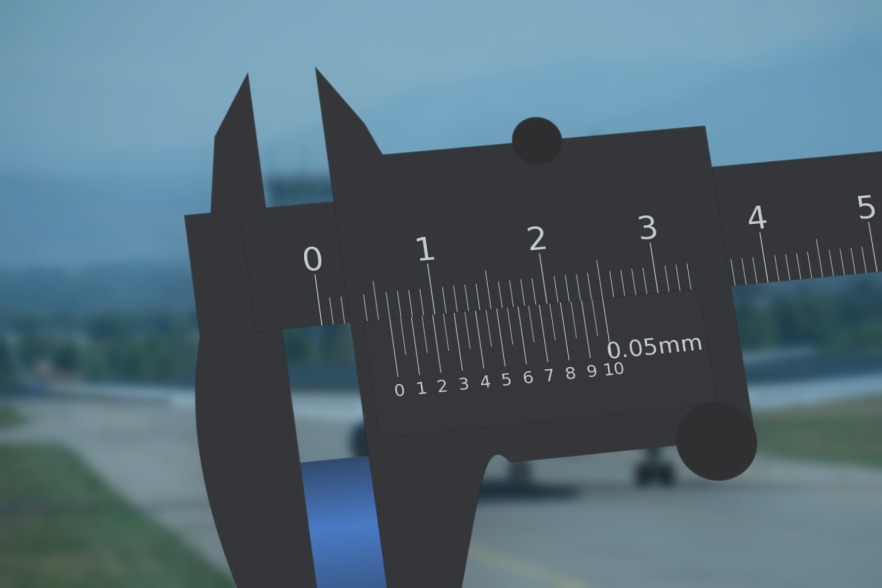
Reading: 6.0
